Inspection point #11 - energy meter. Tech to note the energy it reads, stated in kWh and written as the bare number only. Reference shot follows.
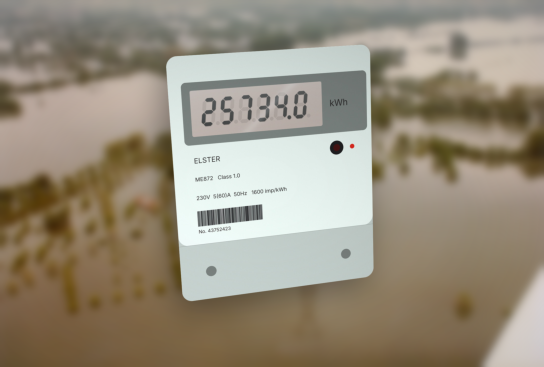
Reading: 25734.0
